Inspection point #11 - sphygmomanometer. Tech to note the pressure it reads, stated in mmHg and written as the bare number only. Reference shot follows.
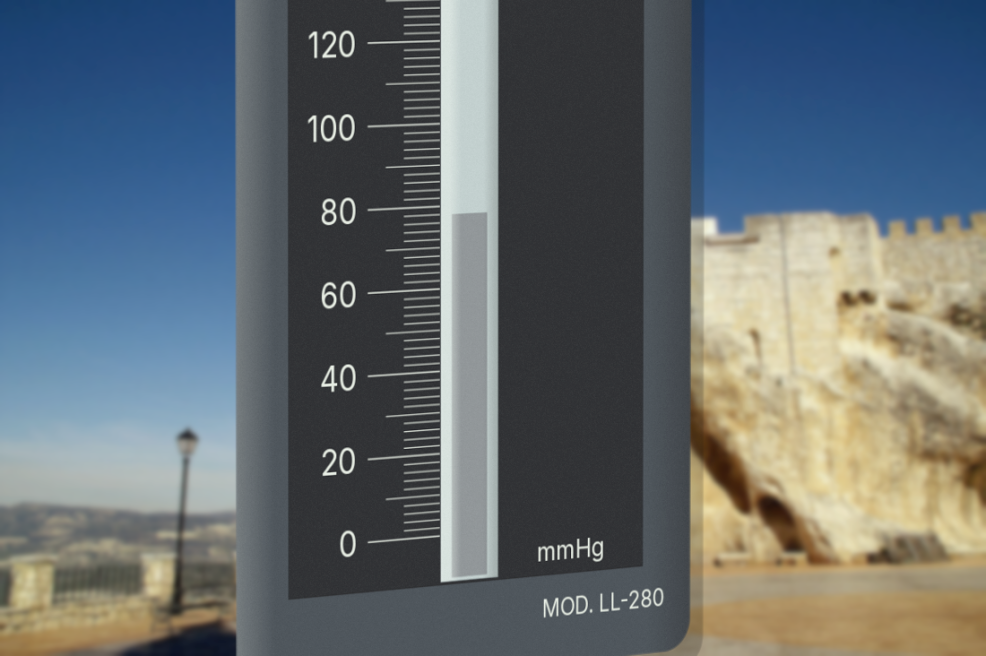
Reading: 78
